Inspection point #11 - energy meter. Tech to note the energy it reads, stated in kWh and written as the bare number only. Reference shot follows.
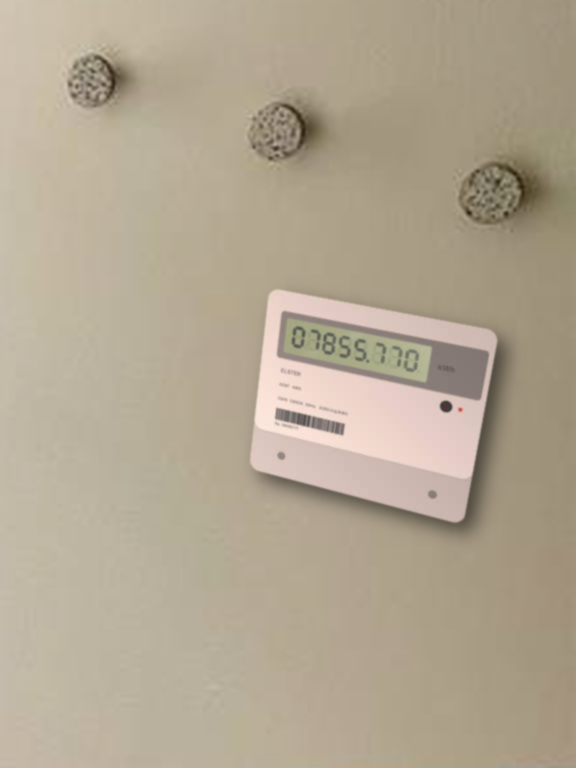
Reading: 7855.770
